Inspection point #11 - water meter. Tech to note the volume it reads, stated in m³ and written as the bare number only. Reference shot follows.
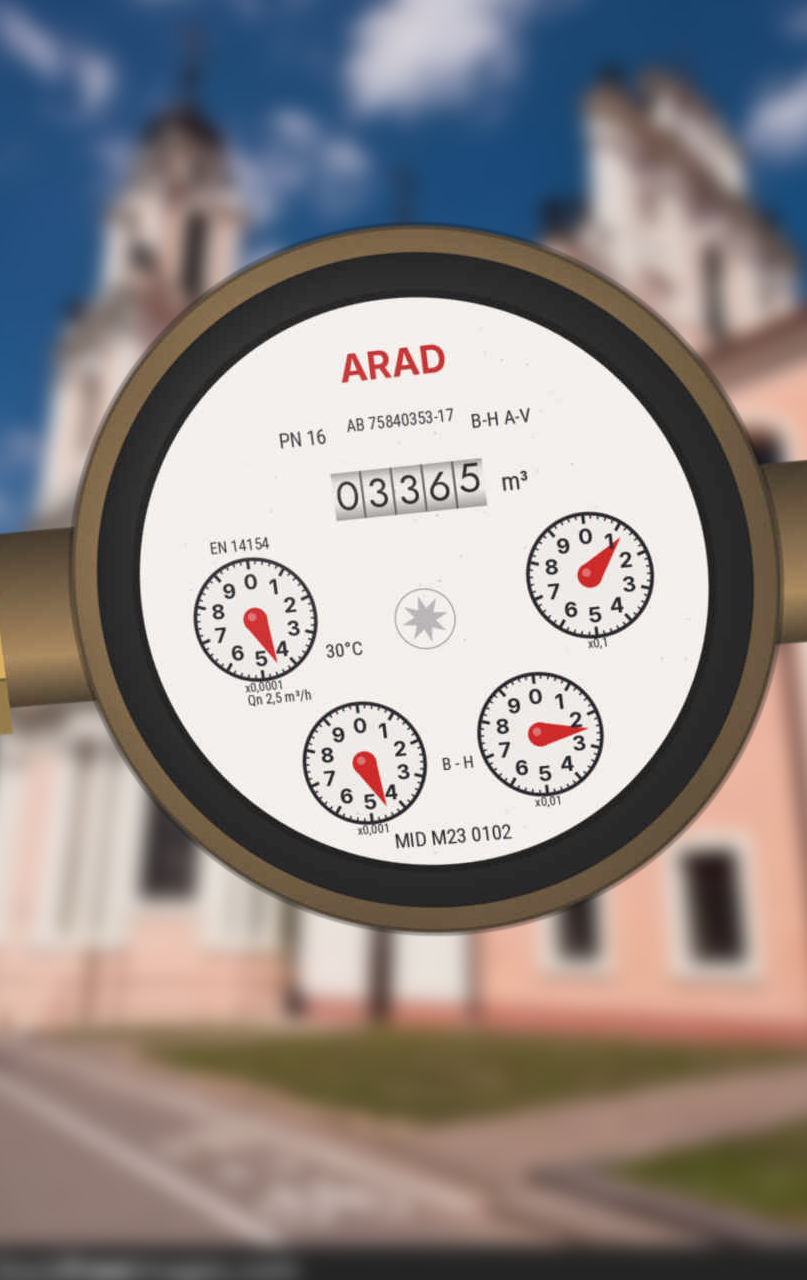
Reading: 3365.1244
